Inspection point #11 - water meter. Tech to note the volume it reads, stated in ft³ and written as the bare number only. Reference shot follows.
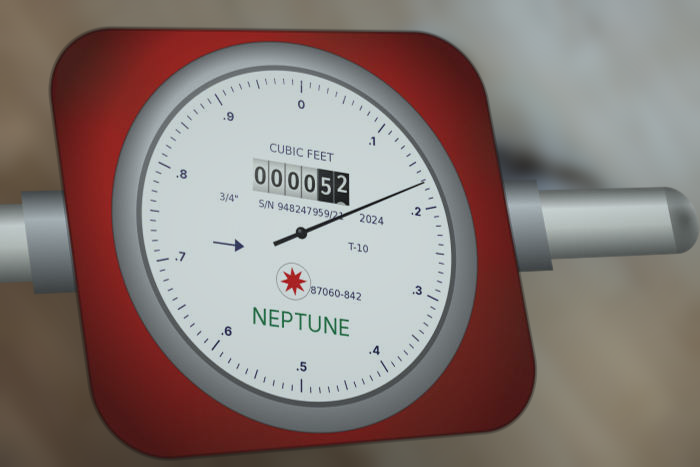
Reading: 52.17
